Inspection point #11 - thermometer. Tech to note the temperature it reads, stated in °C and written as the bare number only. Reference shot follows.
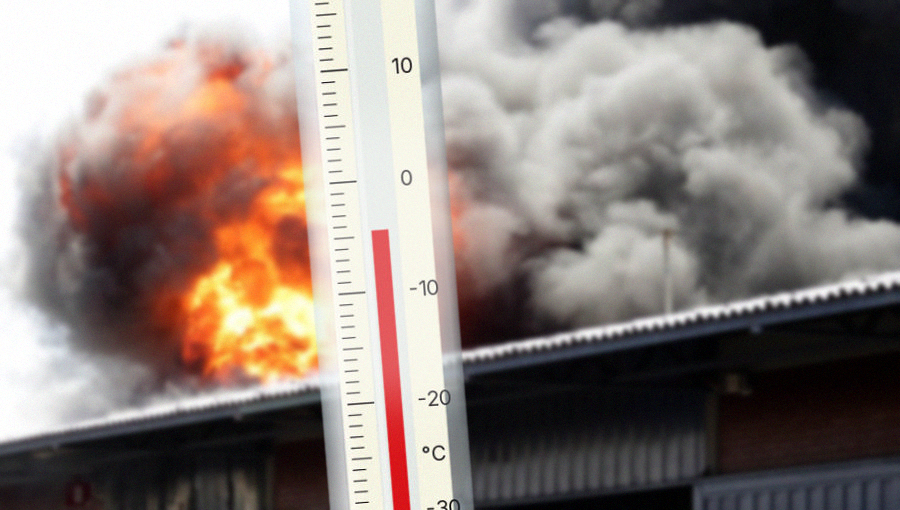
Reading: -4.5
